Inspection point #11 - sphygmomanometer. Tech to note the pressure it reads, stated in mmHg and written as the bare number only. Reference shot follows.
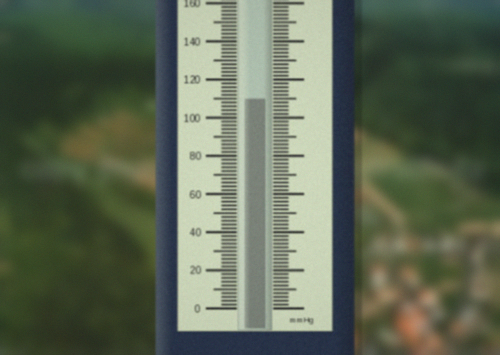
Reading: 110
